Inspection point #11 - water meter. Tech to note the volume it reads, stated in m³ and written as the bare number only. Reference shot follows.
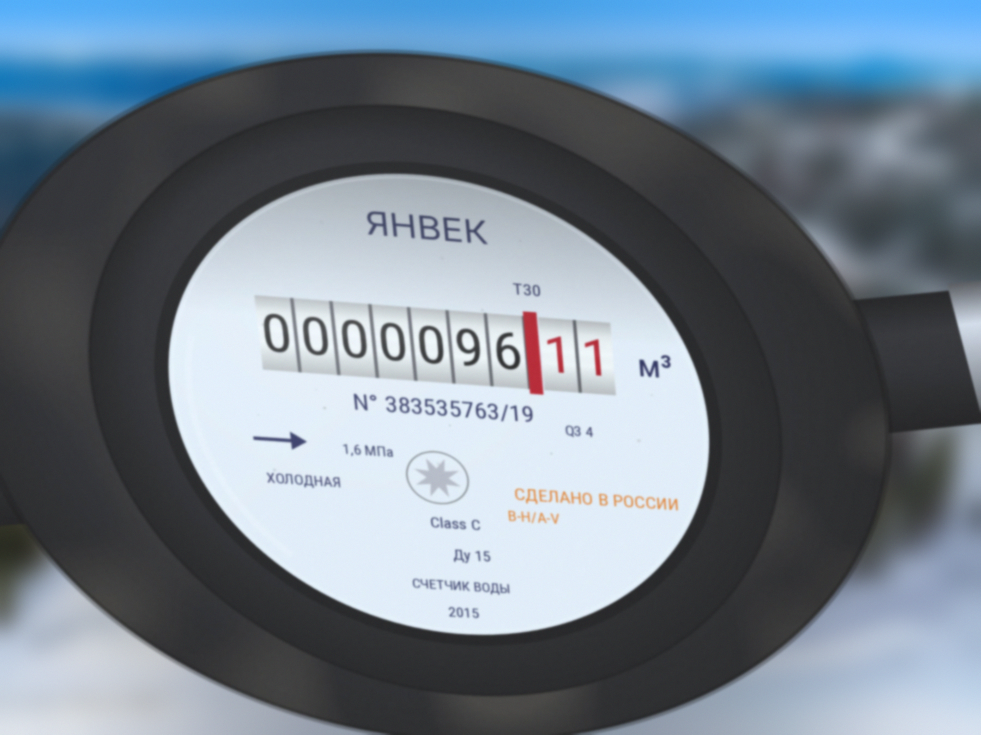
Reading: 96.11
